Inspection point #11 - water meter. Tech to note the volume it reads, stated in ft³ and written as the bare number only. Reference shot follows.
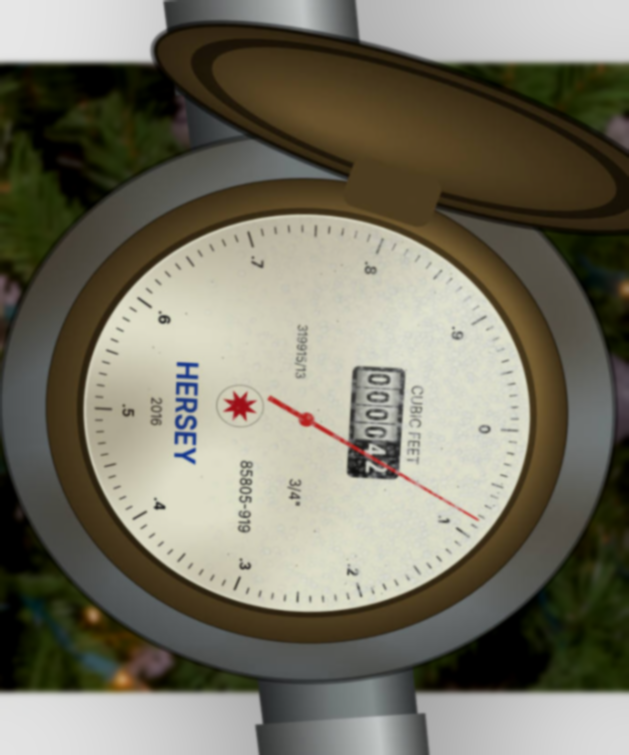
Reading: 42.08
